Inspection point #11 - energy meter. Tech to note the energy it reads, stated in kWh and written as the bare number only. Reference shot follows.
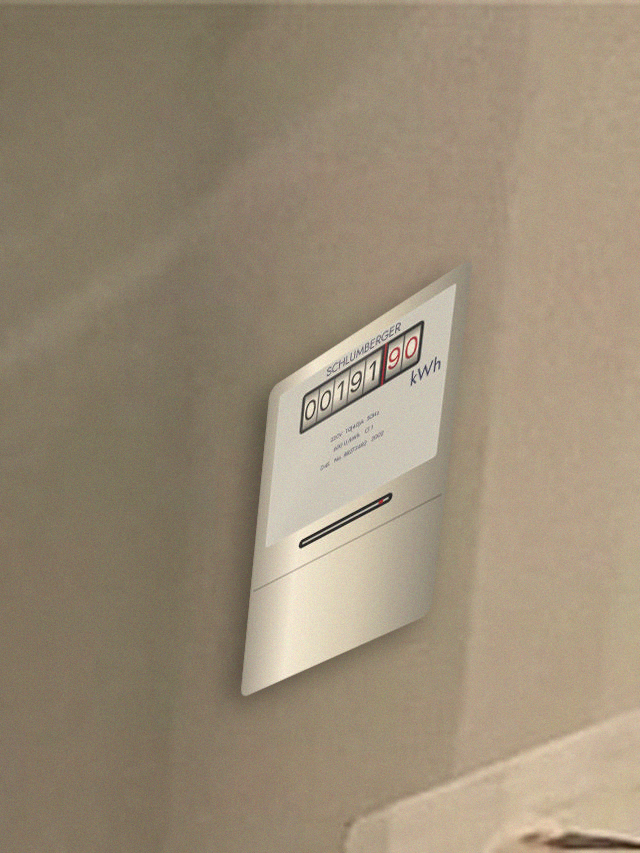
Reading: 191.90
